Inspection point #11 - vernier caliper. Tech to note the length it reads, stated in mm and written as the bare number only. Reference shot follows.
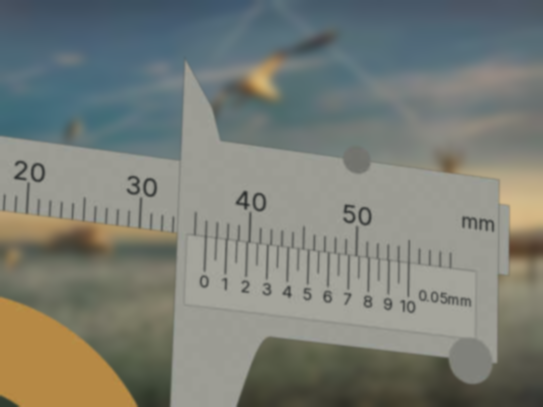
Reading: 36.0
